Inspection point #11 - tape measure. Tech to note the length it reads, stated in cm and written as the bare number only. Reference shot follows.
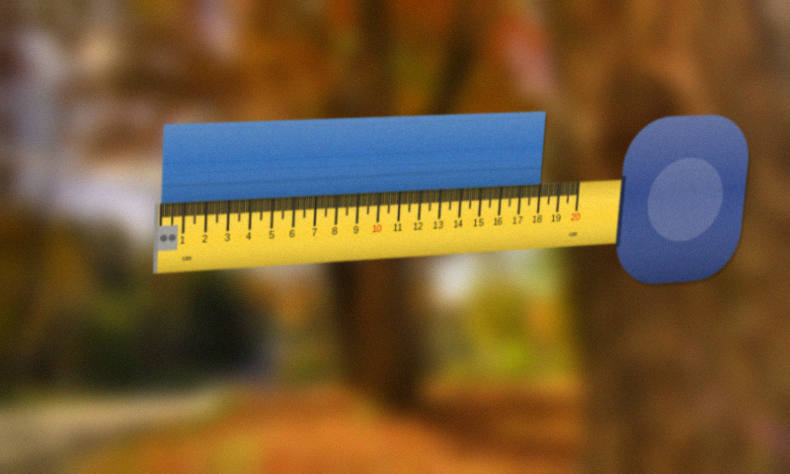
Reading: 18
